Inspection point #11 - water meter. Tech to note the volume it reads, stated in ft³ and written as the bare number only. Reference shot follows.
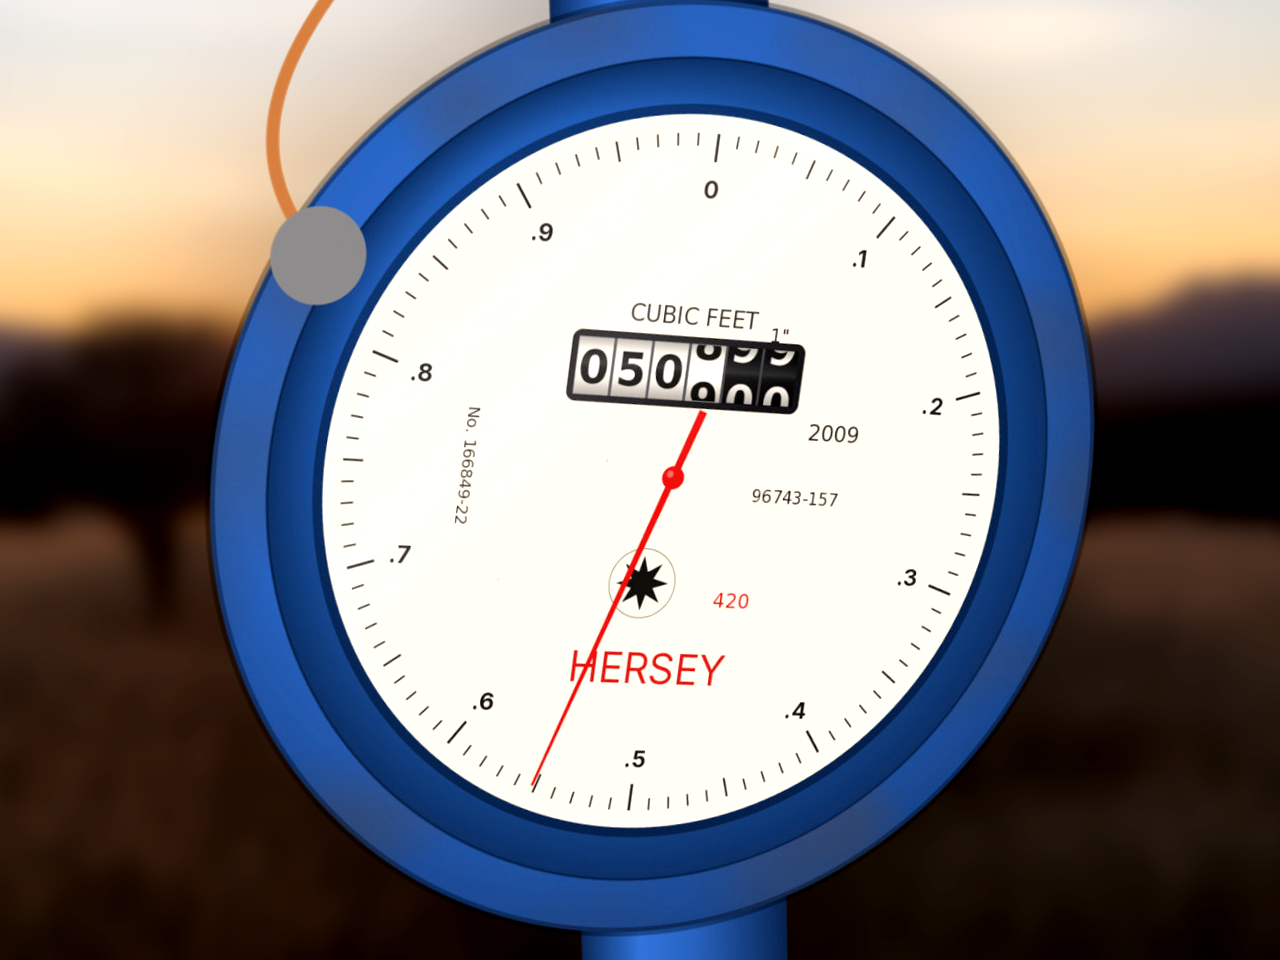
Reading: 50899.55
